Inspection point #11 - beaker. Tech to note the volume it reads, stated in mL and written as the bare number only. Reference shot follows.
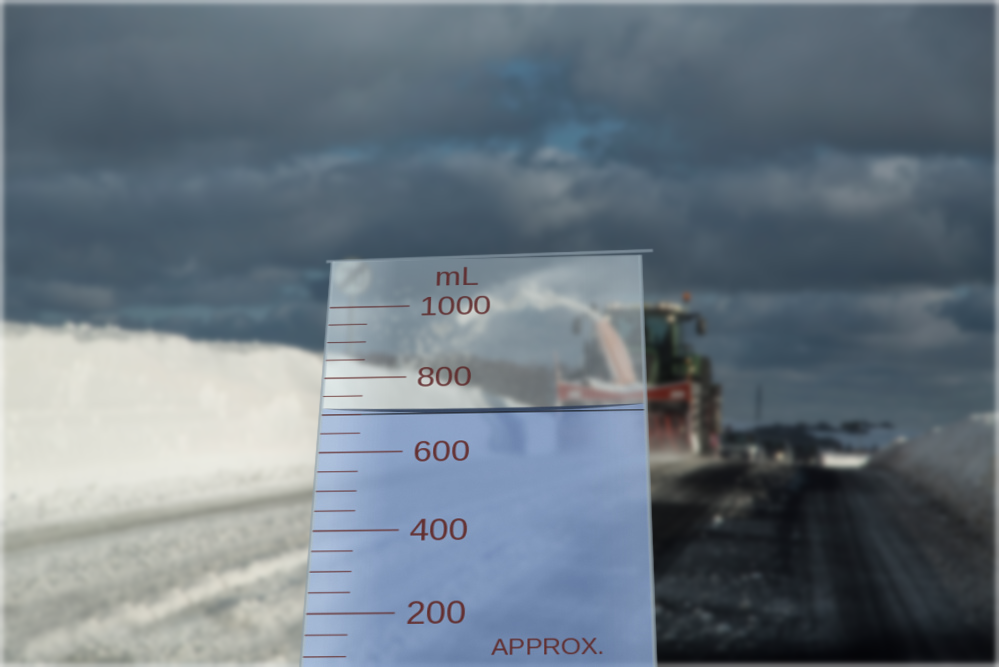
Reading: 700
